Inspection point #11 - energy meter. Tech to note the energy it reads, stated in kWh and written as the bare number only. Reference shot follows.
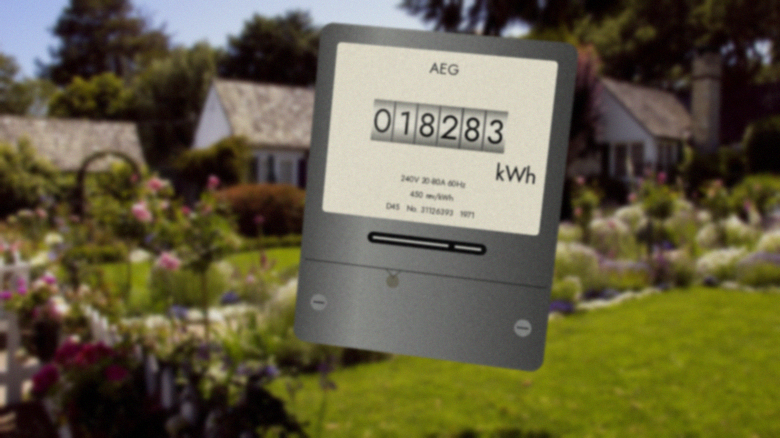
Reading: 18283
